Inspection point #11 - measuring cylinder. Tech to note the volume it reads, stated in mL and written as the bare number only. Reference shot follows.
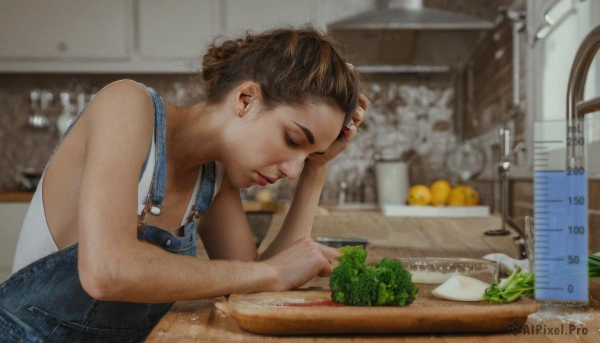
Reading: 200
